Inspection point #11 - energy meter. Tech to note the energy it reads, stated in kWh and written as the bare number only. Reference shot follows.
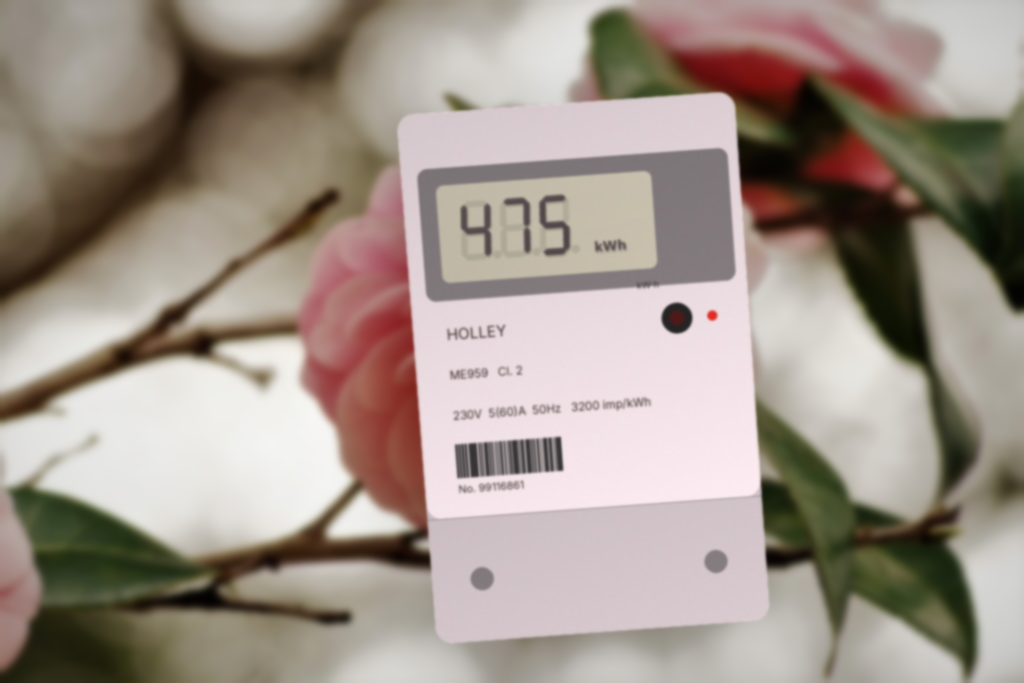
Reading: 475
